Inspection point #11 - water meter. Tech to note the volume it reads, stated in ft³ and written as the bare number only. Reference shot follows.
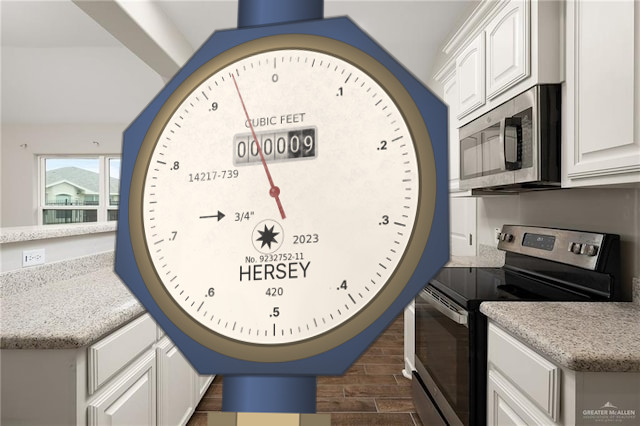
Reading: 8.94
